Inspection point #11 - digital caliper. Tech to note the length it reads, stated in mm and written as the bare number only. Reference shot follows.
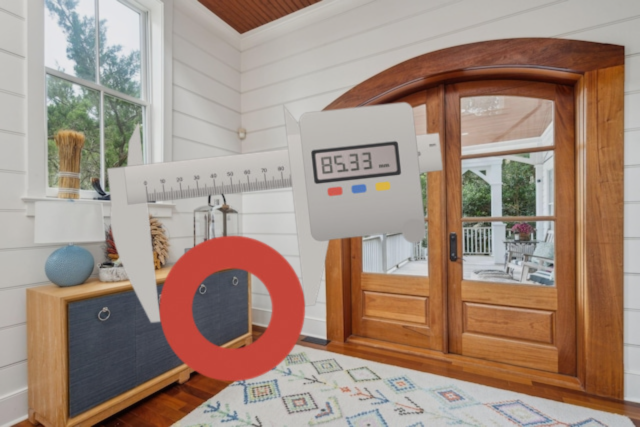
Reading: 85.33
